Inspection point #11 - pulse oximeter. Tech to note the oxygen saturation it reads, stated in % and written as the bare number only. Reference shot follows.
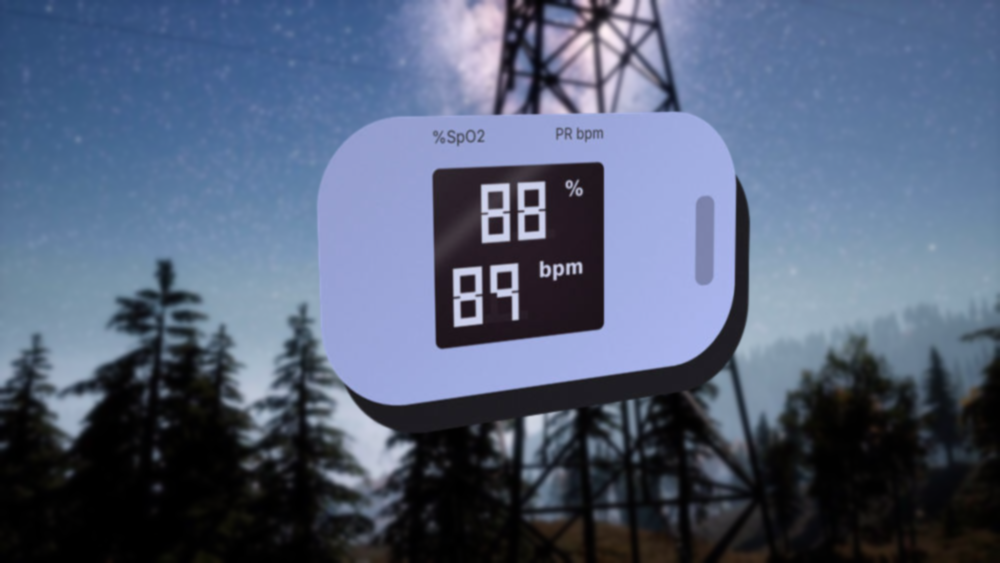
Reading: 88
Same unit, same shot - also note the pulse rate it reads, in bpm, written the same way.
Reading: 89
